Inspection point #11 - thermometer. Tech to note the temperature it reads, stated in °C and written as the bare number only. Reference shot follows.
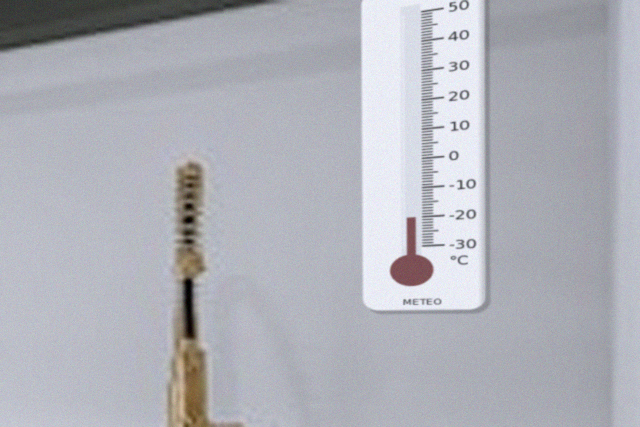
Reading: -20
